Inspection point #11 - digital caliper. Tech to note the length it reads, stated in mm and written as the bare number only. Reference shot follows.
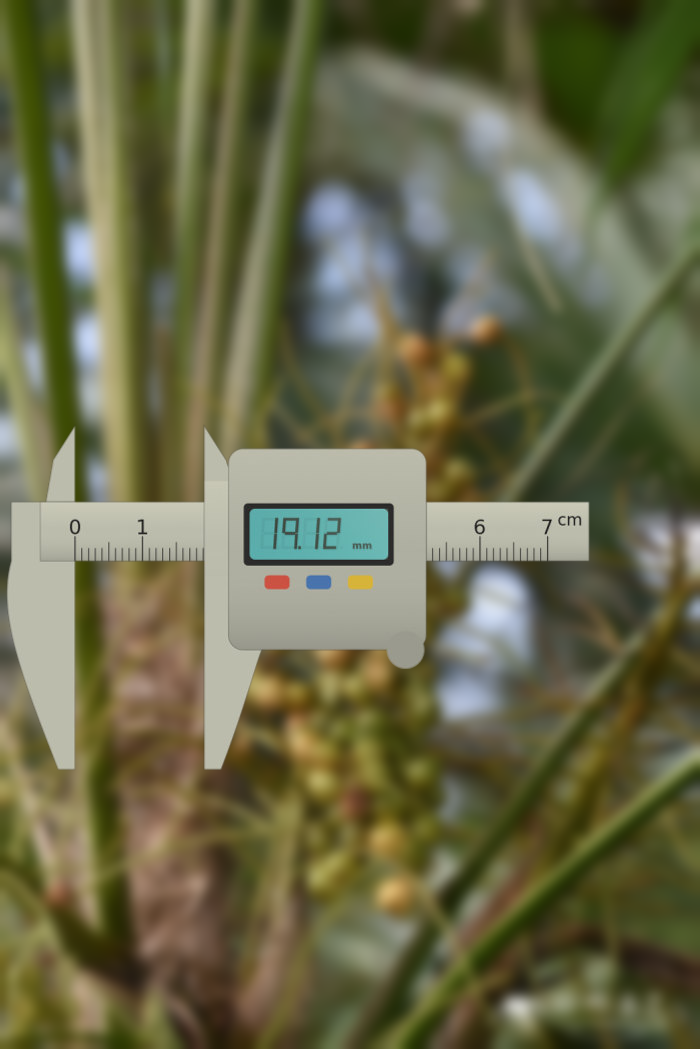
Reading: 19.12
